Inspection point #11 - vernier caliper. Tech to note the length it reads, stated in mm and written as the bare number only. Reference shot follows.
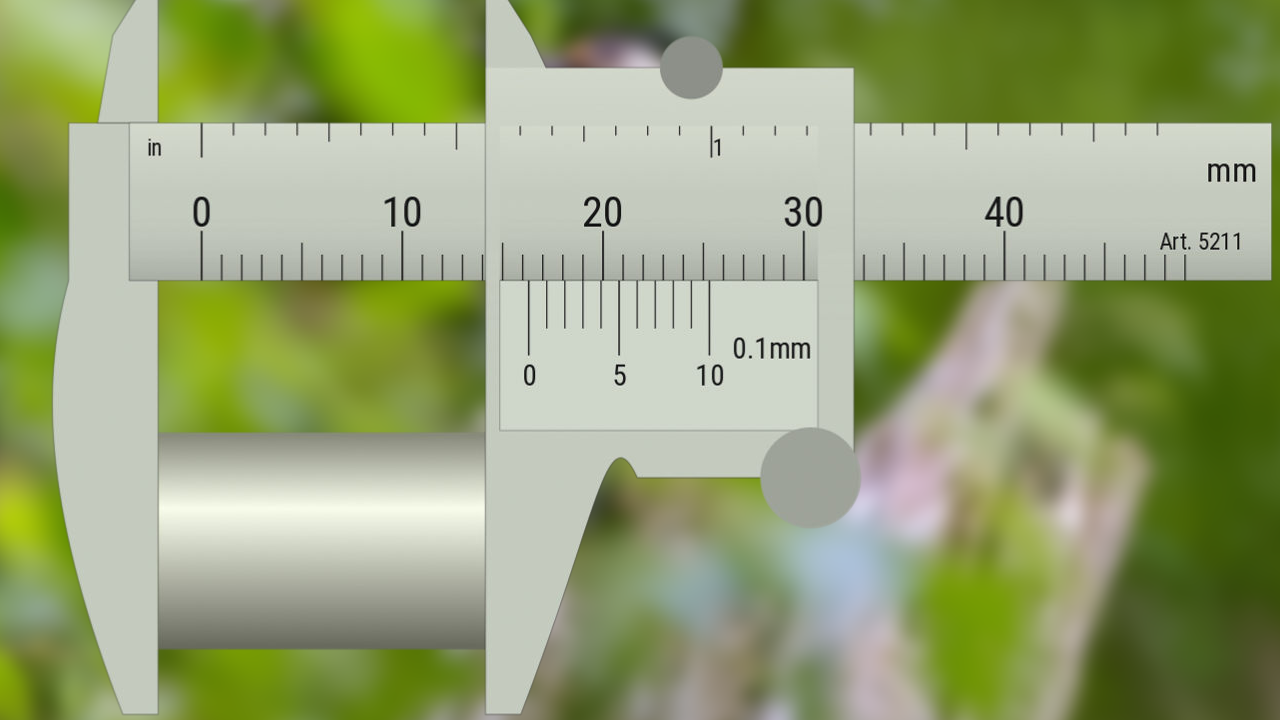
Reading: 16.3
